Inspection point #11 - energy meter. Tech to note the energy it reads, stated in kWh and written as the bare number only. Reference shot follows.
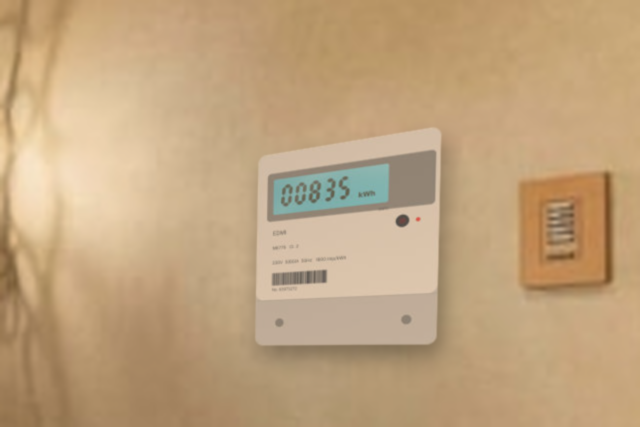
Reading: 835
